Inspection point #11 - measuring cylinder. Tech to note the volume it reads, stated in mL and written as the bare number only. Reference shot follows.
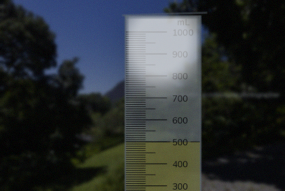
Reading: 500
